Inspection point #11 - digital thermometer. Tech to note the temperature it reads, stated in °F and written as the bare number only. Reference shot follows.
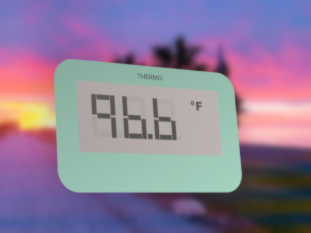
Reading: 96.6
